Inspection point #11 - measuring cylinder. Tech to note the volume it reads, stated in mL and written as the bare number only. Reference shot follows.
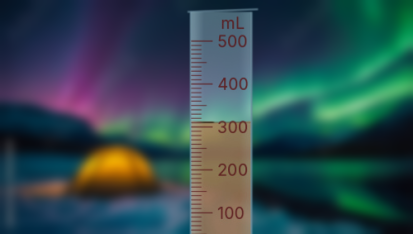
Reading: 310
